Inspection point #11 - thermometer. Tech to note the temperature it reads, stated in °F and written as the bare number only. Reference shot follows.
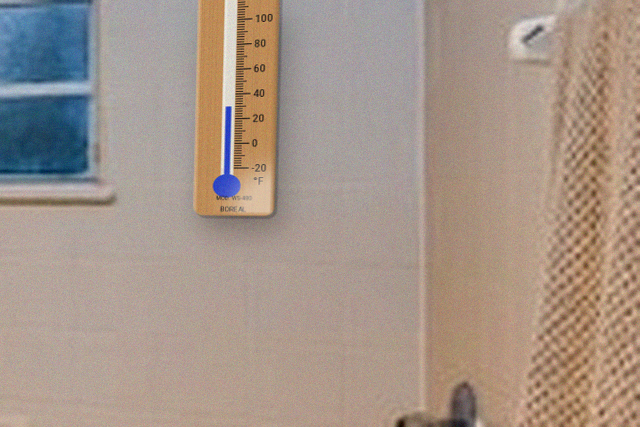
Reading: 30
